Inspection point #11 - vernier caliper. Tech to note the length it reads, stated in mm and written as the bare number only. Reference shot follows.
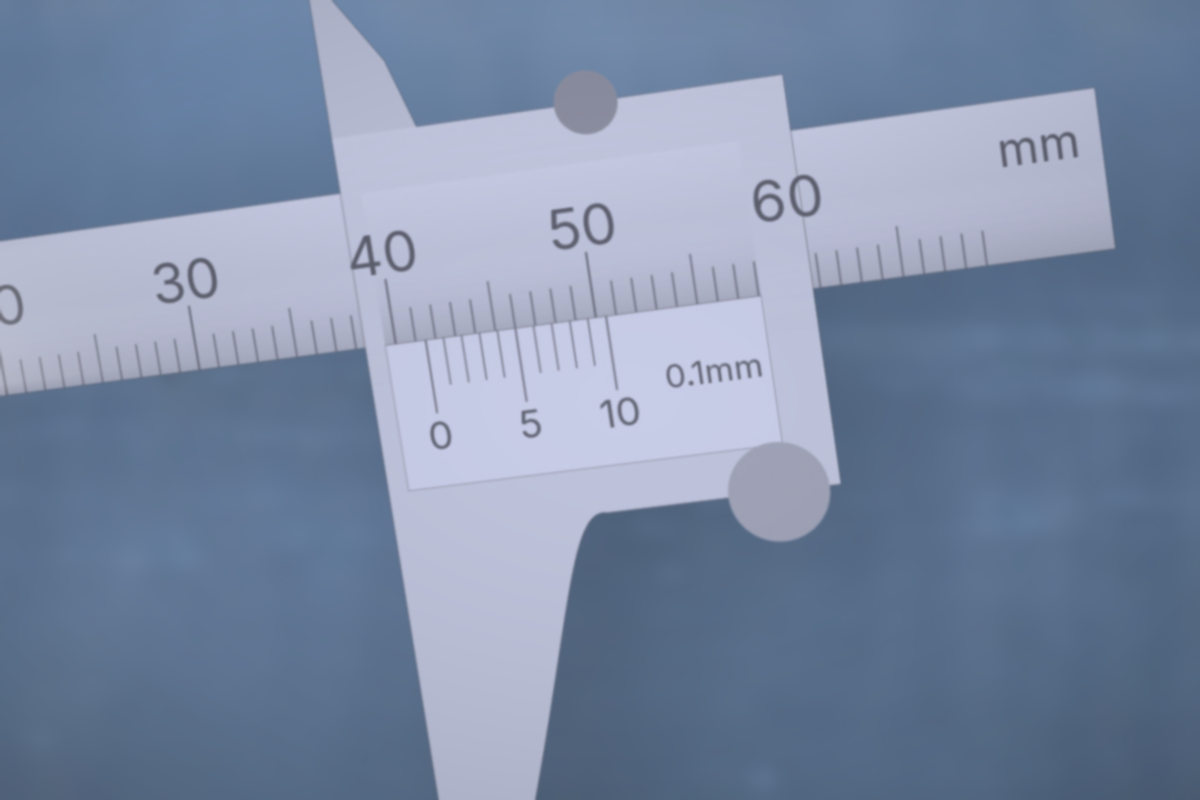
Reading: 41.5
